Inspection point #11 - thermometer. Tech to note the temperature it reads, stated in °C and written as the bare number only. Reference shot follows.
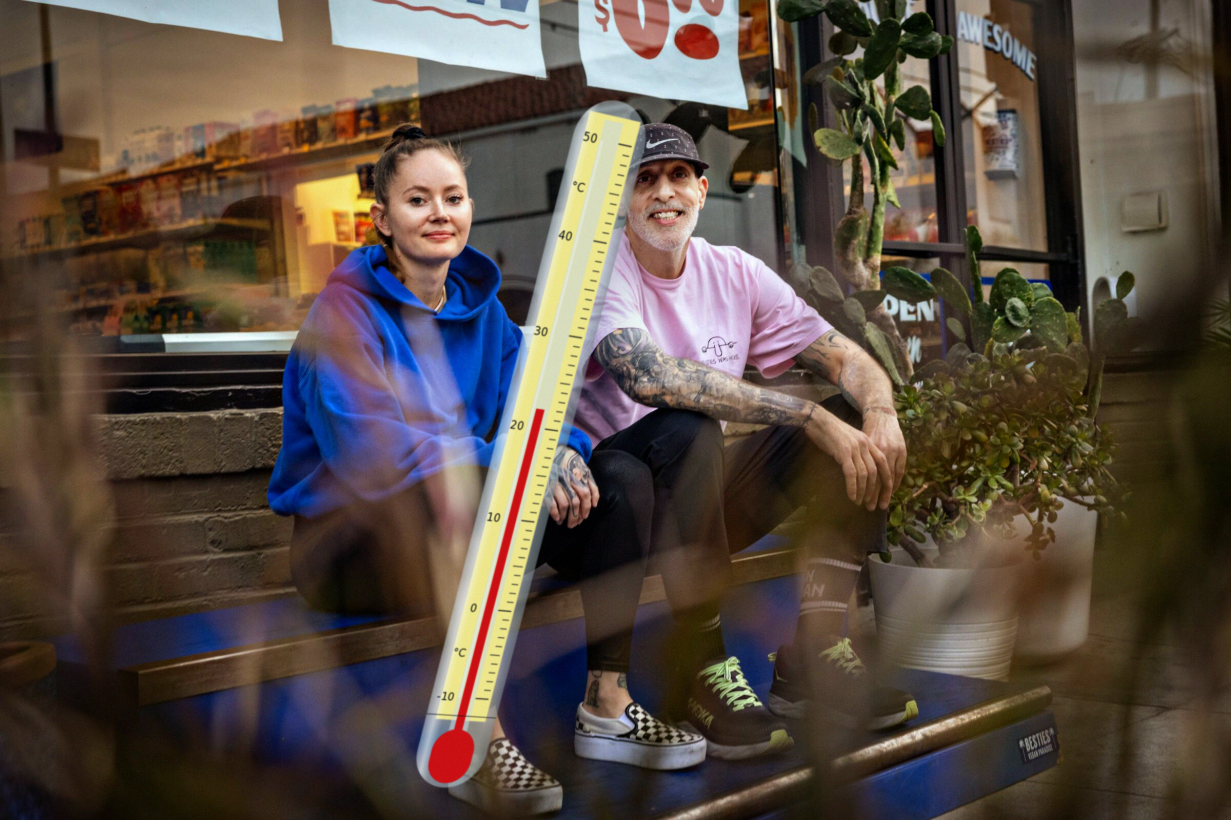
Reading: 22
